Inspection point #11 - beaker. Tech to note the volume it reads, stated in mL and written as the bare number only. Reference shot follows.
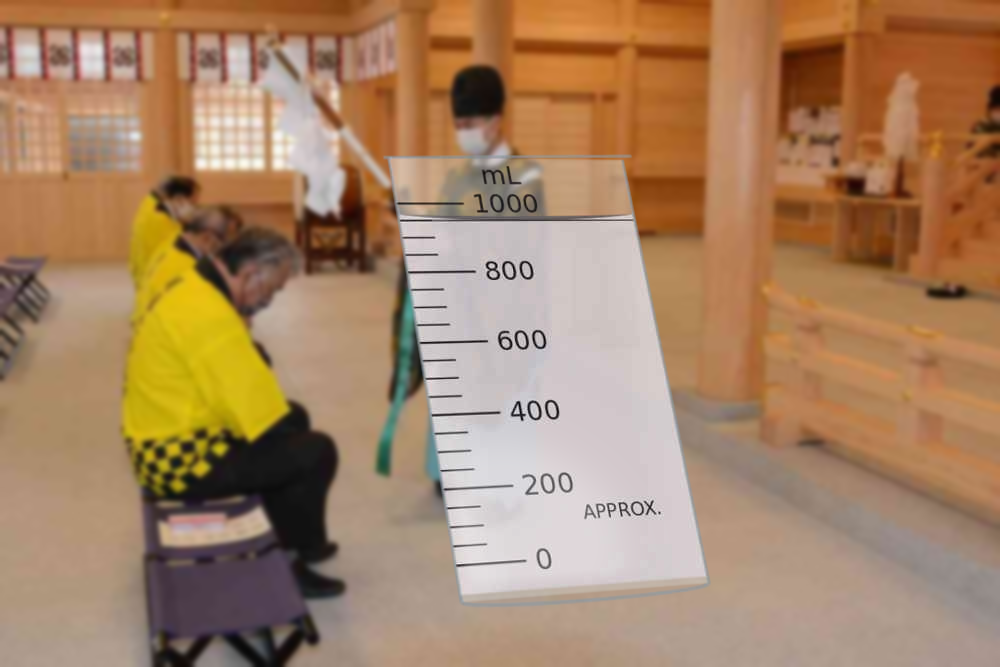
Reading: 950
